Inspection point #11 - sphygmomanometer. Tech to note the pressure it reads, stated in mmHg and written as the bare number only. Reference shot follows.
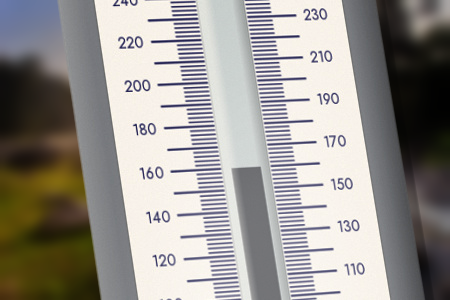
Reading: 160
